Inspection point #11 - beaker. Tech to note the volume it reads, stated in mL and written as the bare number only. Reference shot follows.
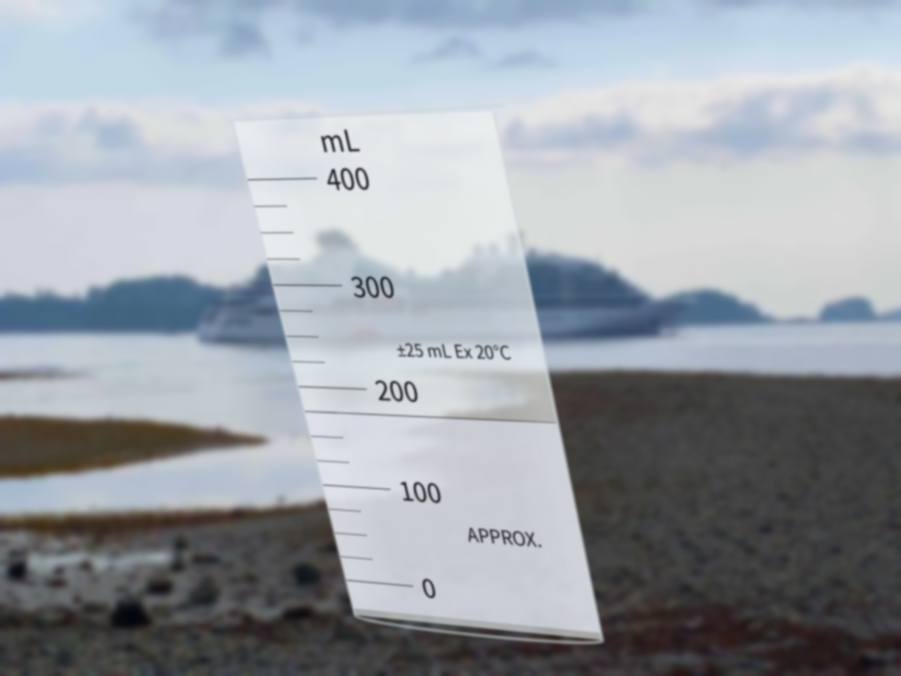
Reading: 175
